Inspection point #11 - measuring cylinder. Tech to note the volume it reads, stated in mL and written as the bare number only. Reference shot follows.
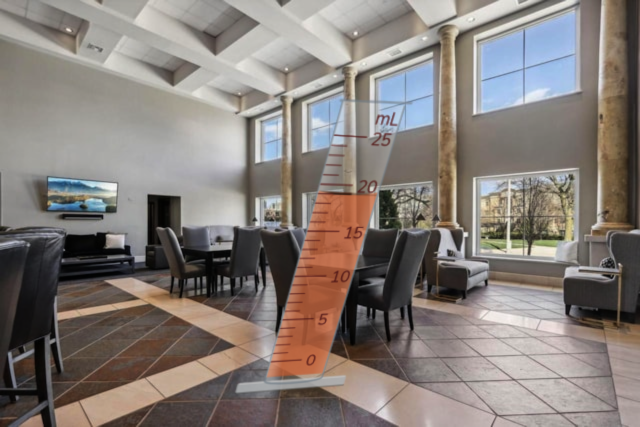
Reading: 19
